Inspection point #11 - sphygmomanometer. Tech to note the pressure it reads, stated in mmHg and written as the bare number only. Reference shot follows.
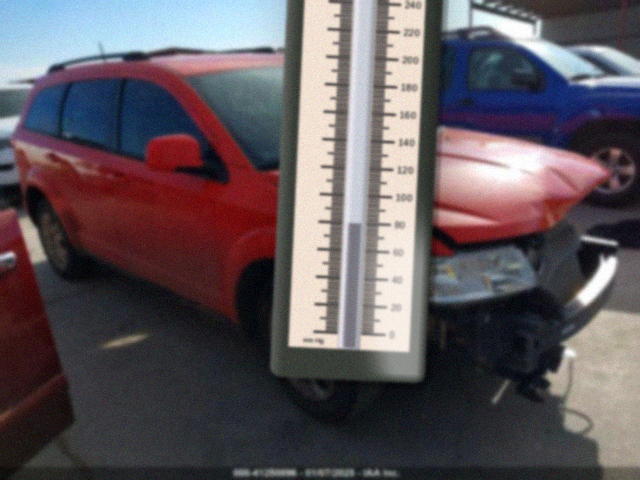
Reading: 80
